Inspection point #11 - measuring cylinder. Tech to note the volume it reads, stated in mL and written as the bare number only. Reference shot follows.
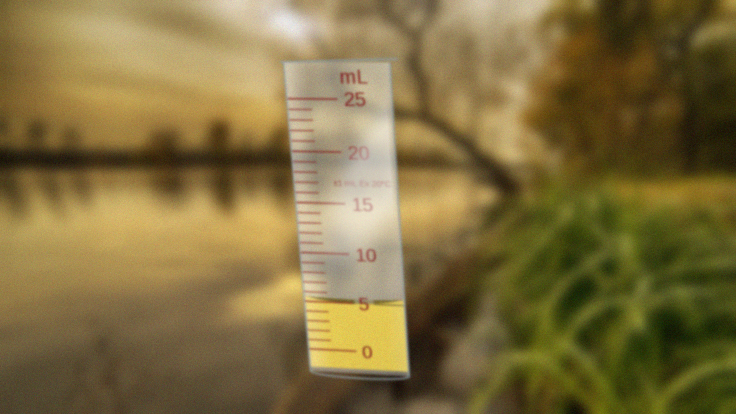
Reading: 5
